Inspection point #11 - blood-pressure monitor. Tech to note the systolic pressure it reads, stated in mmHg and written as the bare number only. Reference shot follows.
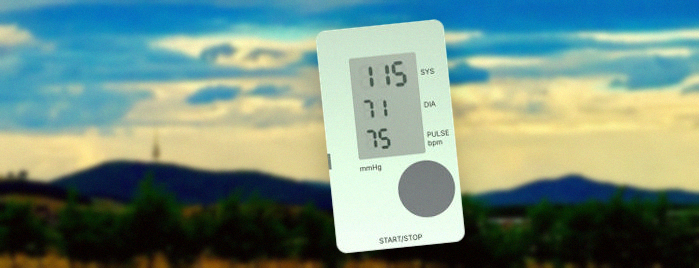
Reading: 115
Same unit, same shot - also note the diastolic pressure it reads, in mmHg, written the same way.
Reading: 71
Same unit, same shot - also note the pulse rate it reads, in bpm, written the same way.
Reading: 75
